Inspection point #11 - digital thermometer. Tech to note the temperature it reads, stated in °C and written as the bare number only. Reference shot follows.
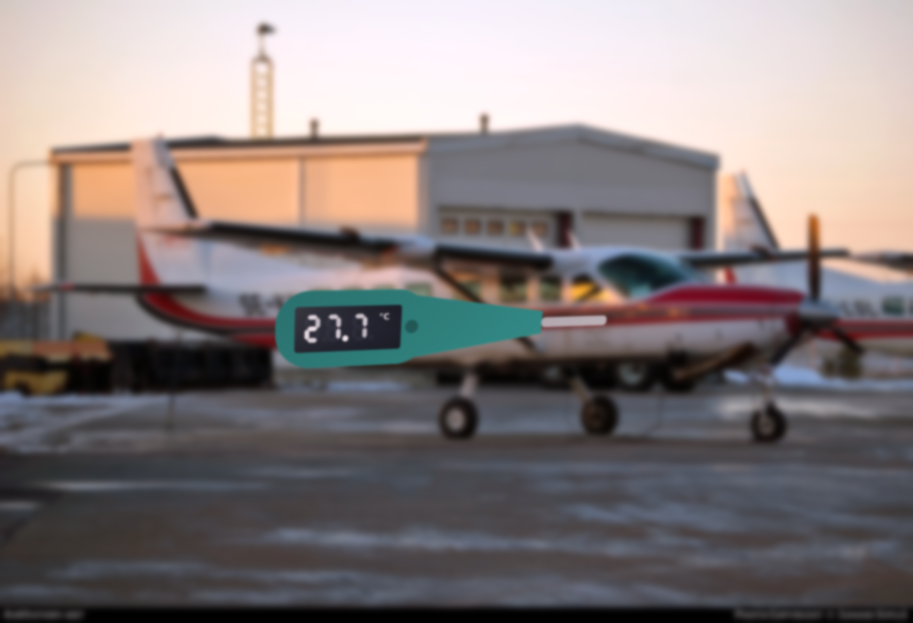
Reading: 27.7
